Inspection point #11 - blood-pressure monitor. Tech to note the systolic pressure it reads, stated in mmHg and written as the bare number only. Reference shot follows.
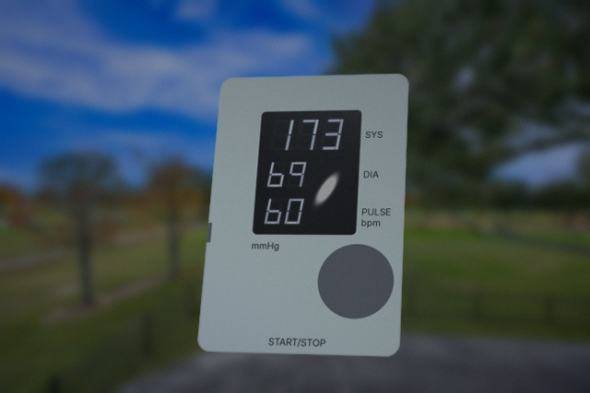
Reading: 173
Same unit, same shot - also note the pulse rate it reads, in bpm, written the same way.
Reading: 60
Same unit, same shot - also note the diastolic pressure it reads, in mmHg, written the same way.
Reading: 69
